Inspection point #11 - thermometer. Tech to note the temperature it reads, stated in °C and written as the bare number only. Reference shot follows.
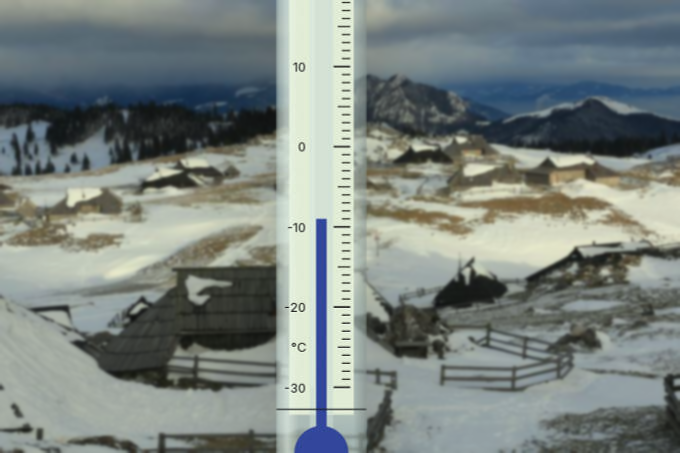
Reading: -9
